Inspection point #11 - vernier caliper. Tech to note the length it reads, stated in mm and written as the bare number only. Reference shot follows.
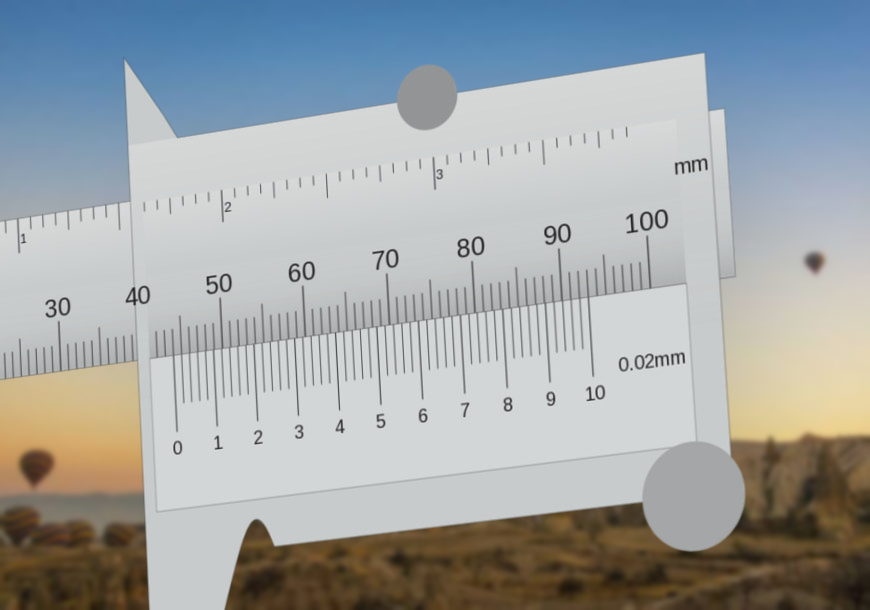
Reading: 44.0
